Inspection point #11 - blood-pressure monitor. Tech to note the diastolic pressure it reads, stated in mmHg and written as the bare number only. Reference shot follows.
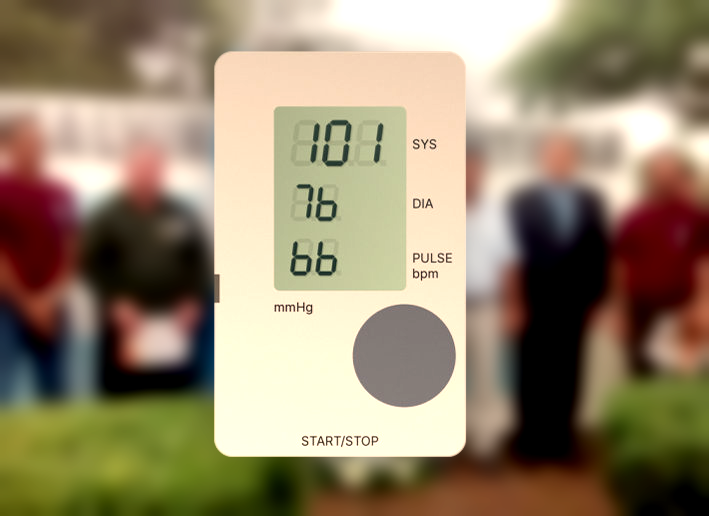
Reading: 76
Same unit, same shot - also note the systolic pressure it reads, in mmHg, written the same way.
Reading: 101
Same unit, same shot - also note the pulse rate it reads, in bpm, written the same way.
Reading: 66
